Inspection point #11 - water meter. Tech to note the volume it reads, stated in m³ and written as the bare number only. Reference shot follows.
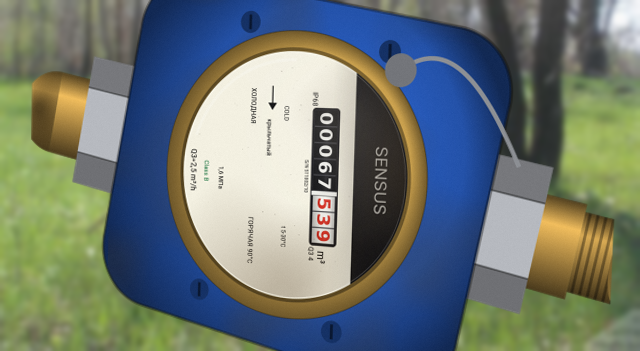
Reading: 67.539
